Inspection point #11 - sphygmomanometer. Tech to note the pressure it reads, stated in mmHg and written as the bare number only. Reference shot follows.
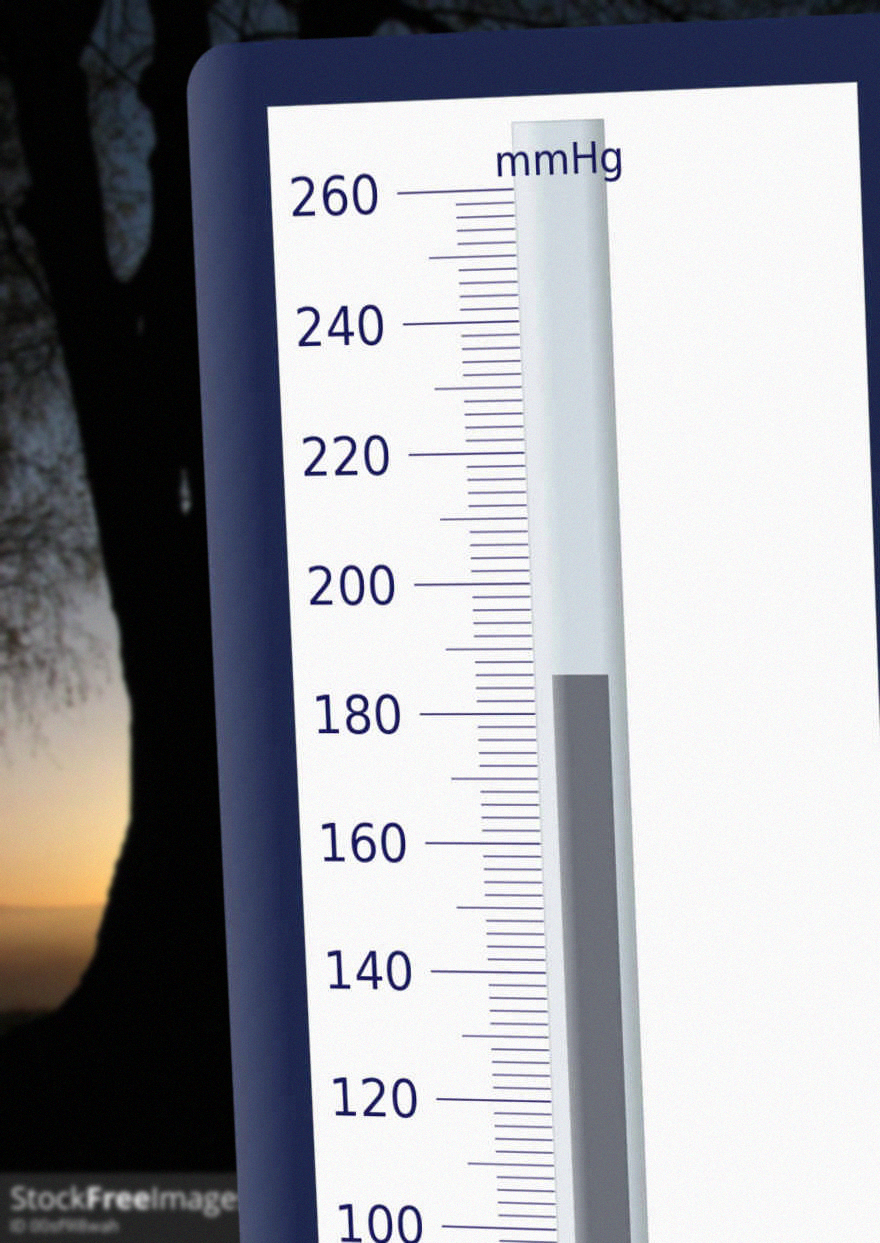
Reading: 186
